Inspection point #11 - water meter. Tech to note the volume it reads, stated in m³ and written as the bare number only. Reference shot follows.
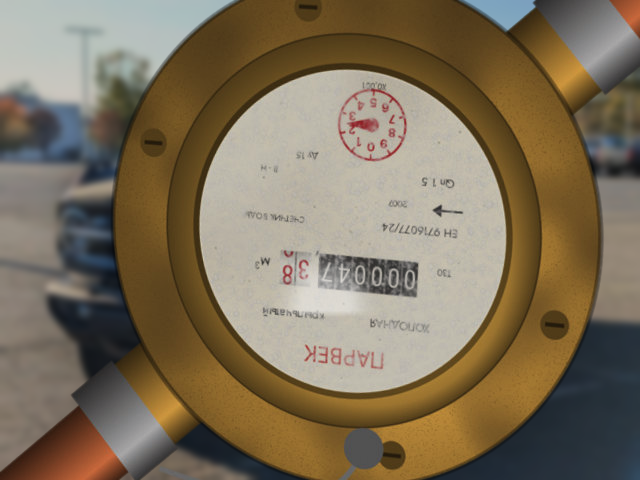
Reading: 47.382
